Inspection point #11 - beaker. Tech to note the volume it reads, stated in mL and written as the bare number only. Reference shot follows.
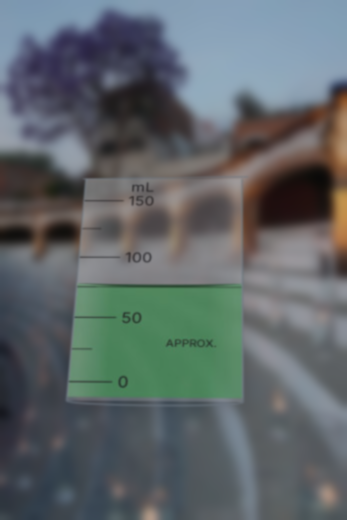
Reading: 75
